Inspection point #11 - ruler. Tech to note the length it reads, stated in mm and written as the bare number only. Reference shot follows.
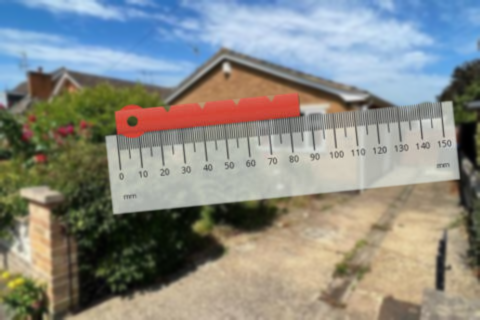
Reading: 85
